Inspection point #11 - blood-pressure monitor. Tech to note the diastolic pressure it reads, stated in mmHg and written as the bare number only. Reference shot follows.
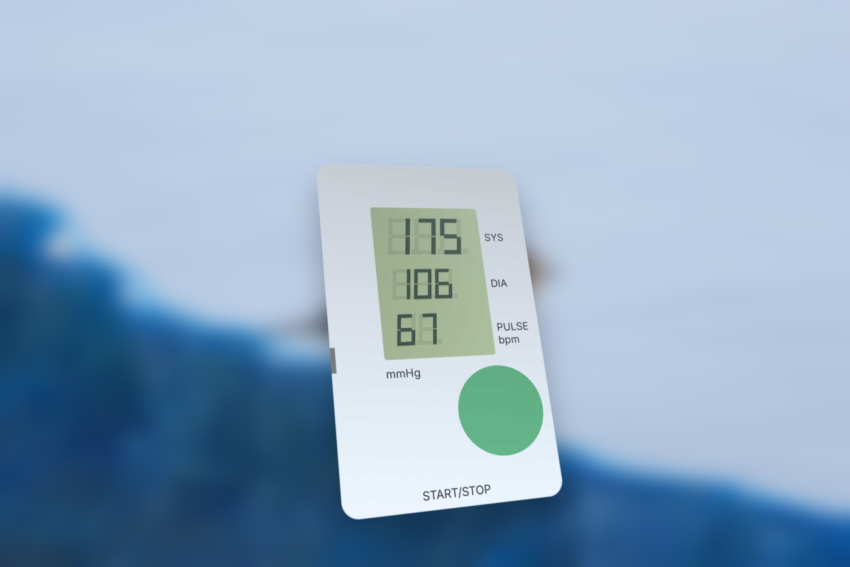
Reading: 106
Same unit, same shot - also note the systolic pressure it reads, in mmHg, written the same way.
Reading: 175
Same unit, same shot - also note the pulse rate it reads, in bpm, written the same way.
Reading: 67
